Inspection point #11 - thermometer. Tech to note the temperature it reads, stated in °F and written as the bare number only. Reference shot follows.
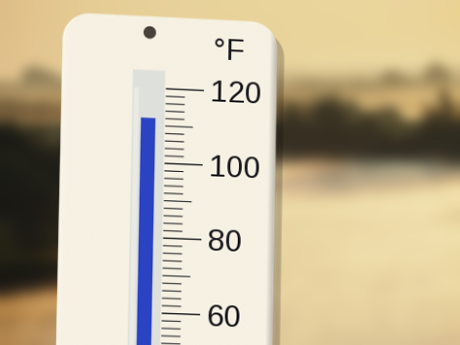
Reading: 112
